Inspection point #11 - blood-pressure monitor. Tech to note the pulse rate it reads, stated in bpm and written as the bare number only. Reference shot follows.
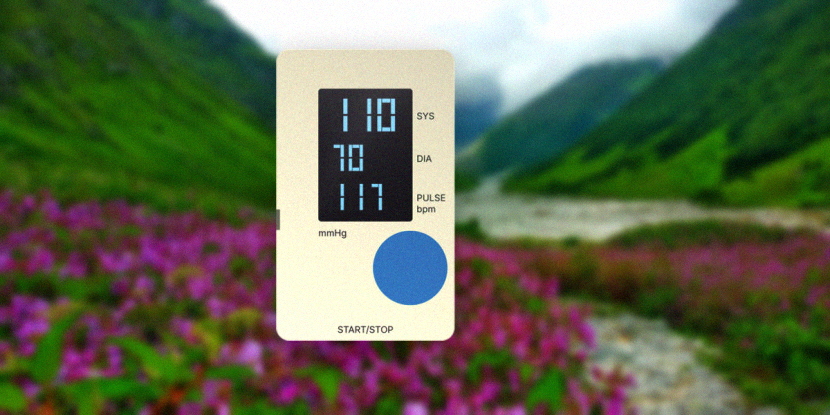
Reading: 117
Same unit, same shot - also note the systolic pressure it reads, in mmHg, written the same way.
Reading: 110
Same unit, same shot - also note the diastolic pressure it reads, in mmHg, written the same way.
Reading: 70
